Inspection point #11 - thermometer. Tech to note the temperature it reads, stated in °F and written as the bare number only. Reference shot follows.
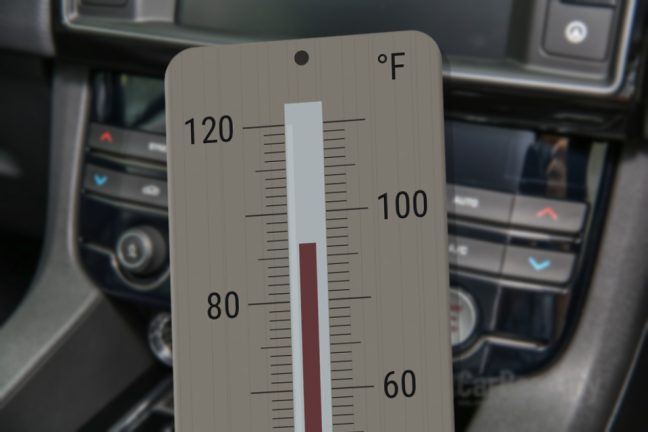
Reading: 93
